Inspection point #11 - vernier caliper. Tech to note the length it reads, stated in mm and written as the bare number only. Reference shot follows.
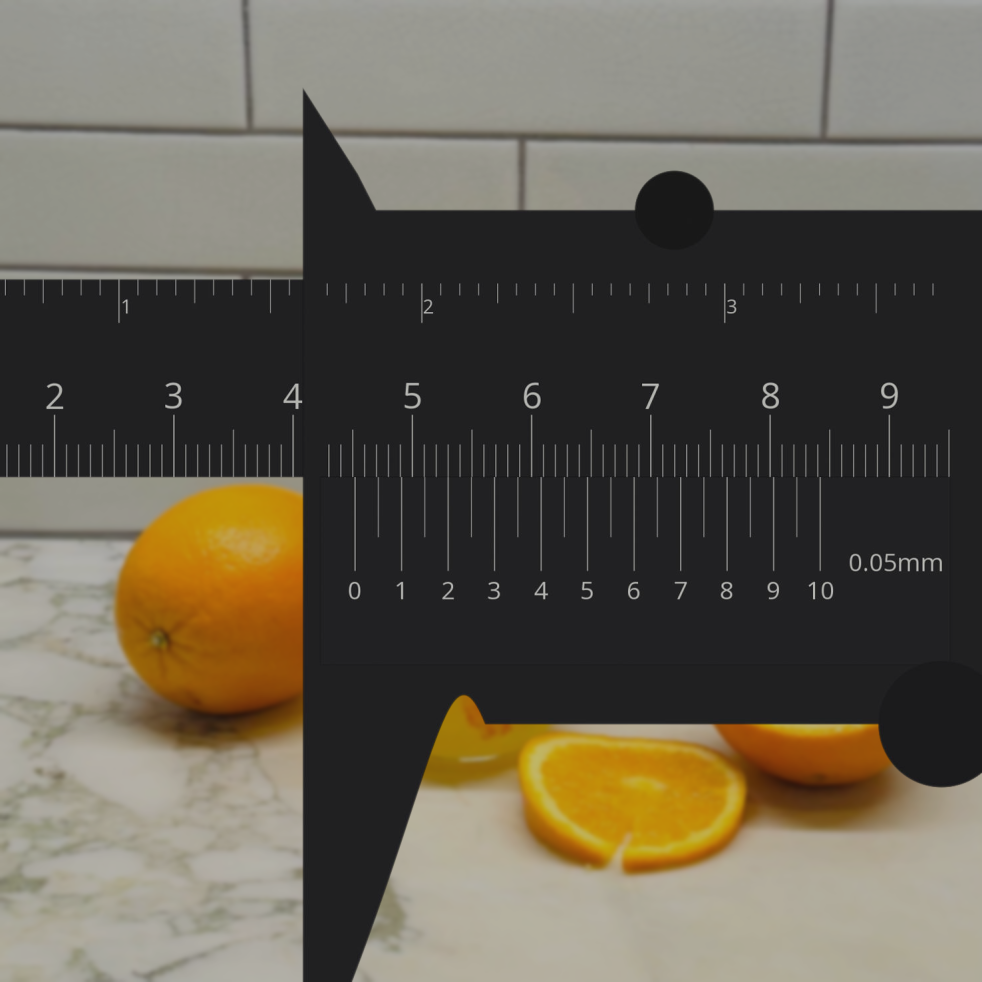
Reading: 45.2
